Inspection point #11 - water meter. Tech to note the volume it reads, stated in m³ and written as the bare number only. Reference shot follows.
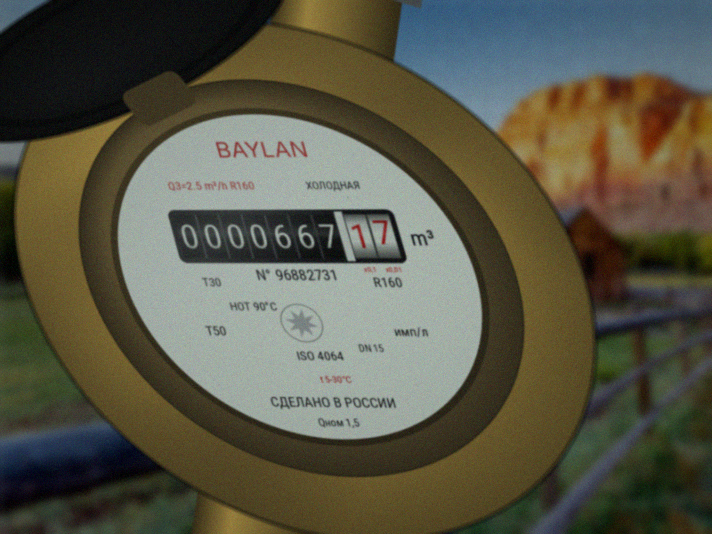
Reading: 667.17
